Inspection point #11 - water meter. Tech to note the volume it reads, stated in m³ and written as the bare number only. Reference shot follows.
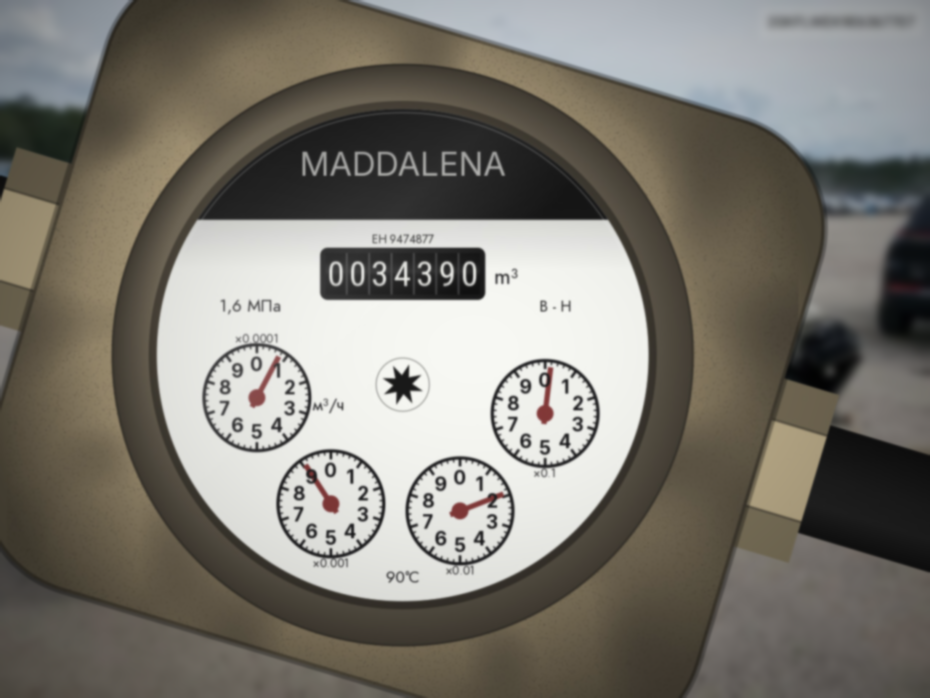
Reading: 34390.0190
